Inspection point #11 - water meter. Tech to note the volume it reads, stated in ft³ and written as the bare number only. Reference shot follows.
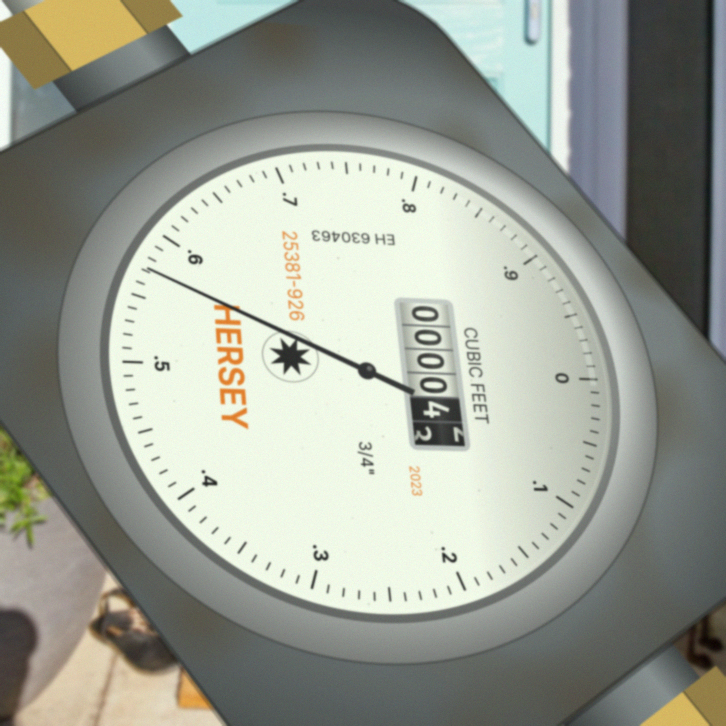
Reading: 42.57
